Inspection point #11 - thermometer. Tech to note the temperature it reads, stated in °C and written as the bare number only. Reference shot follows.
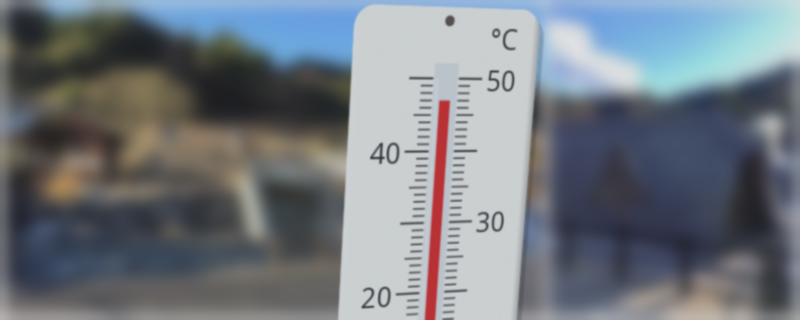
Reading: 47
